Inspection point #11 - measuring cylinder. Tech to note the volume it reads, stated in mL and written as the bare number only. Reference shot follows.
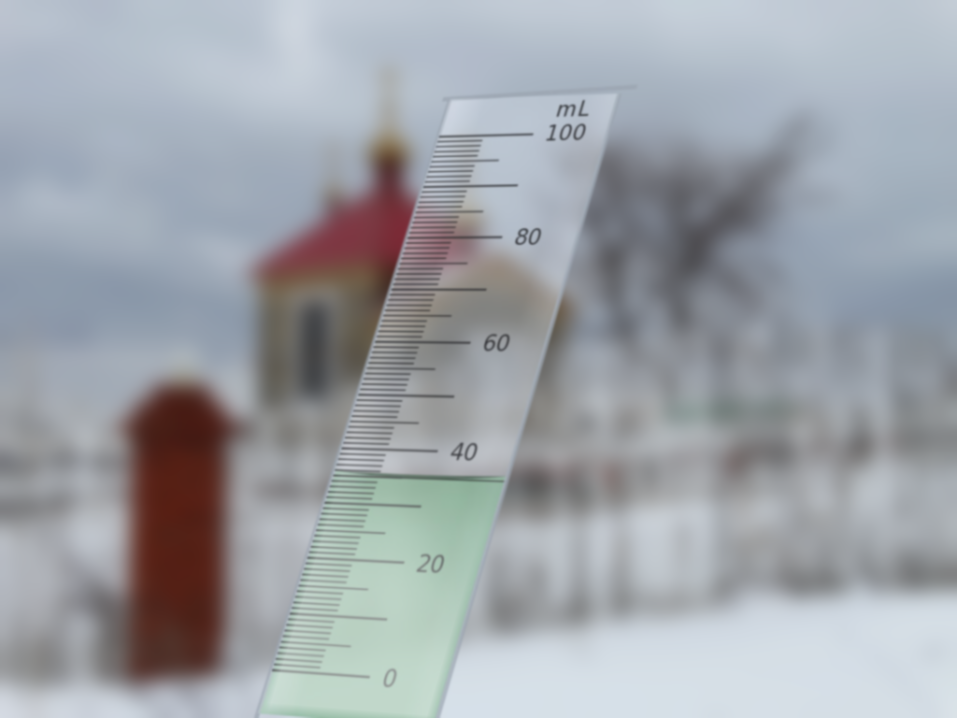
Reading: 35
